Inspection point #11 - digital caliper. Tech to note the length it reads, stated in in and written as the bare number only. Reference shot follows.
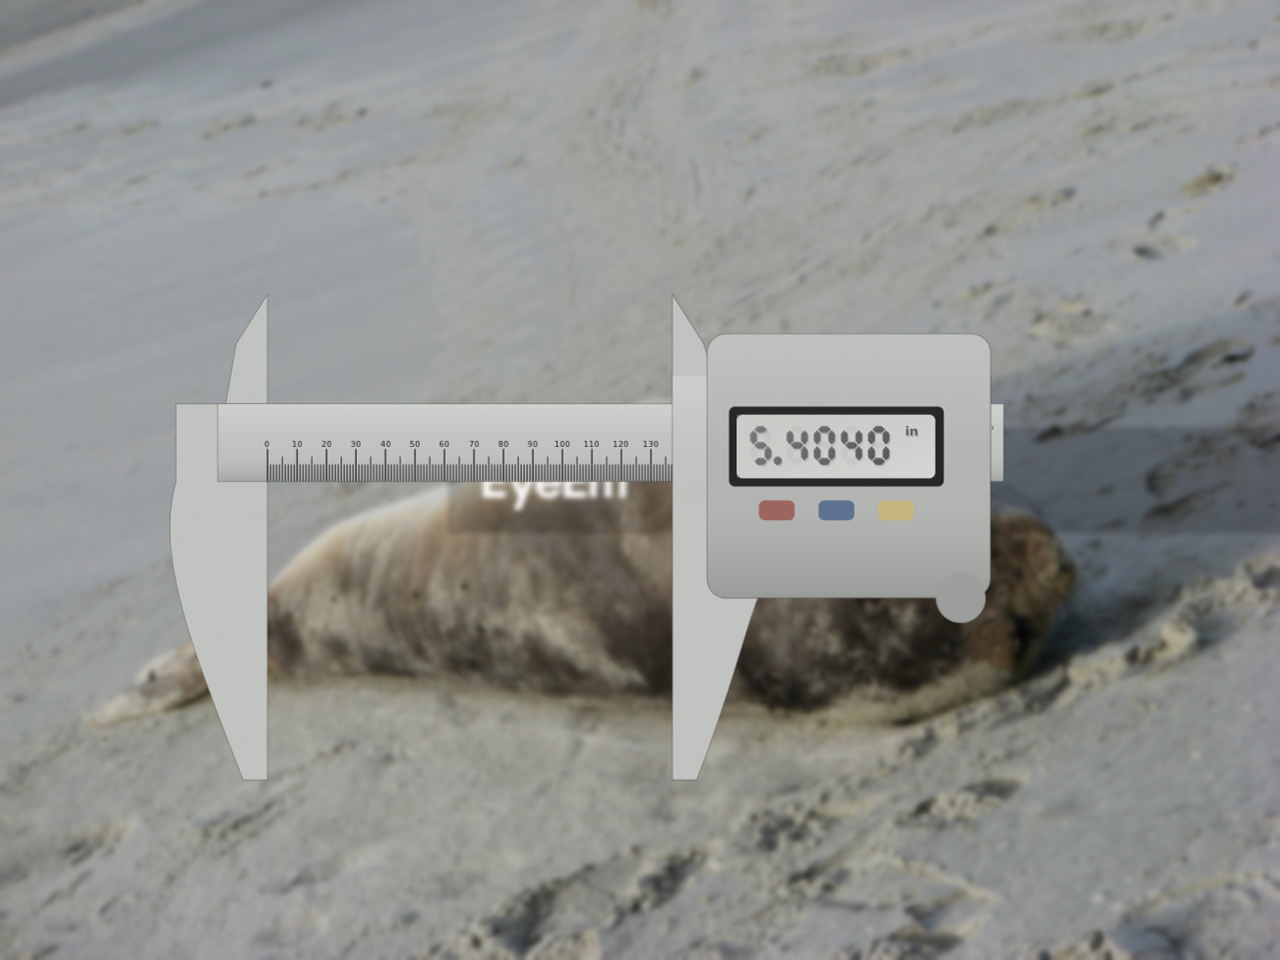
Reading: 5.4040
